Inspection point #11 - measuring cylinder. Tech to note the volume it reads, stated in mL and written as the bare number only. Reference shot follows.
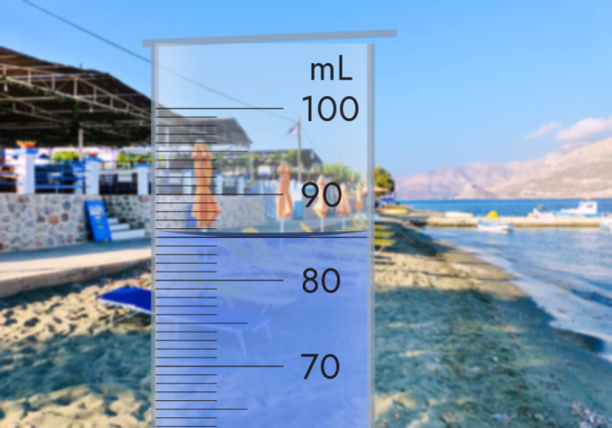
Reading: 85
